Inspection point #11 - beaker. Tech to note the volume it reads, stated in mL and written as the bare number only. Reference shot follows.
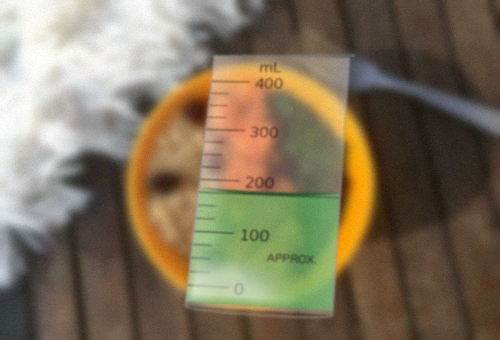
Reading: 175
